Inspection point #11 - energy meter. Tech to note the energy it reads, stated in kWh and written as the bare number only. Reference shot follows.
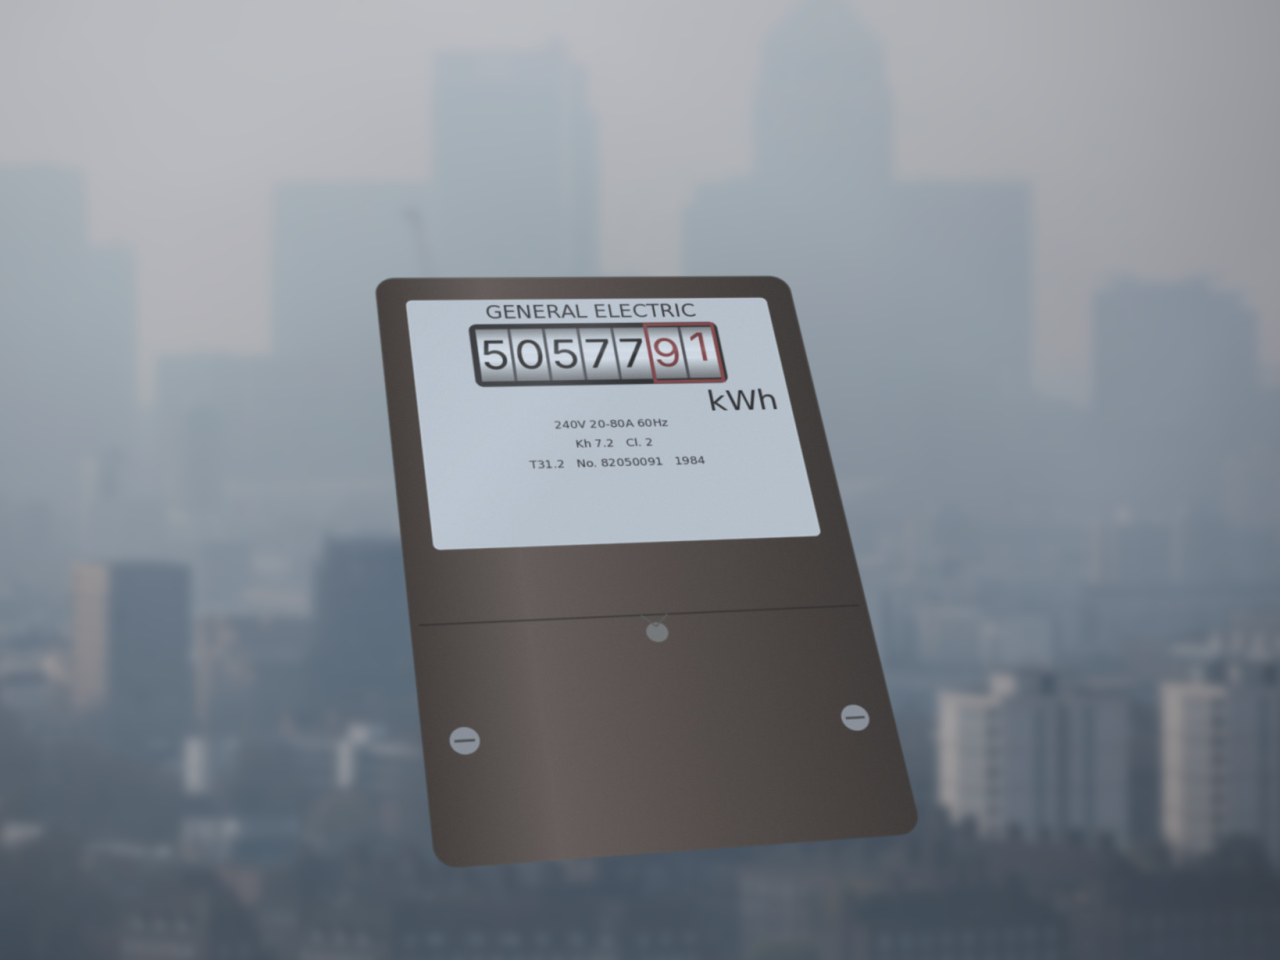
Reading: 50577.91
